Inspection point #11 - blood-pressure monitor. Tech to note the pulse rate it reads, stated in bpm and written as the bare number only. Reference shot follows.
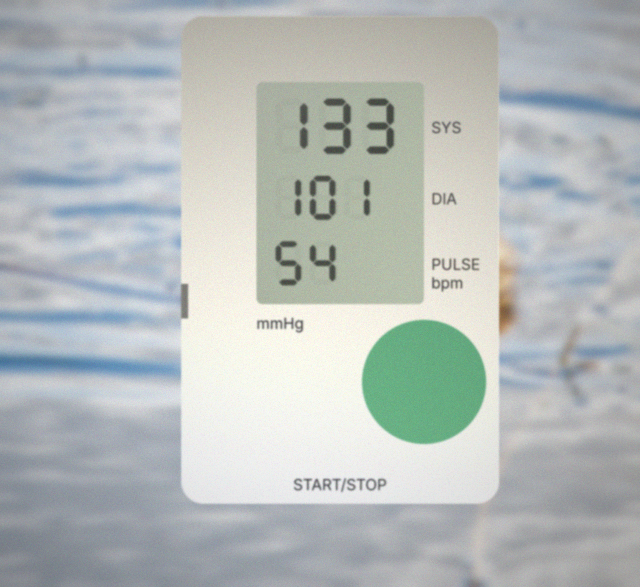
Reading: 54
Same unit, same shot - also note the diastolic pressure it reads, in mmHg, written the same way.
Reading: 101
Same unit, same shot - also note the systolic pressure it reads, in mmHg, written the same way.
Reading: 133
